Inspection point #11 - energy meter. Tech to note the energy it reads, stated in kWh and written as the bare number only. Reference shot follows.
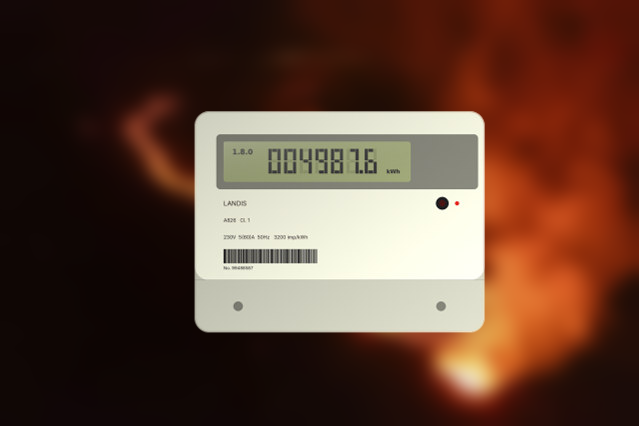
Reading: 4987.6
